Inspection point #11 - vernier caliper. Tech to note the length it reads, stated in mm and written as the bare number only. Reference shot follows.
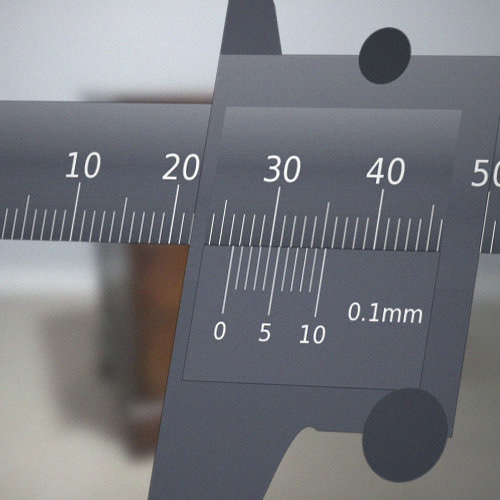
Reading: 26.4
